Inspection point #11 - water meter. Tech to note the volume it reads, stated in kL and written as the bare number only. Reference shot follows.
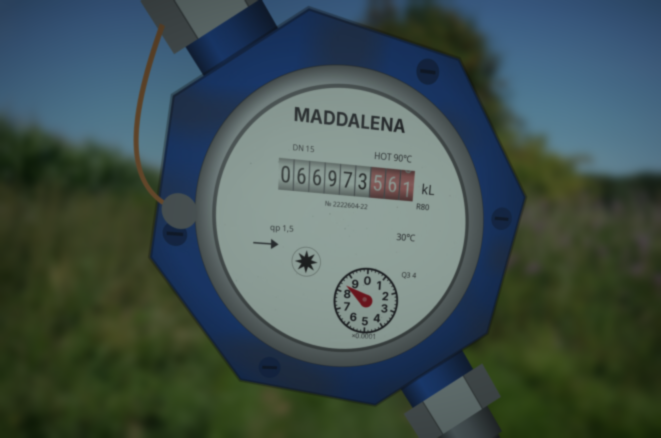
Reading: 66973.5608
